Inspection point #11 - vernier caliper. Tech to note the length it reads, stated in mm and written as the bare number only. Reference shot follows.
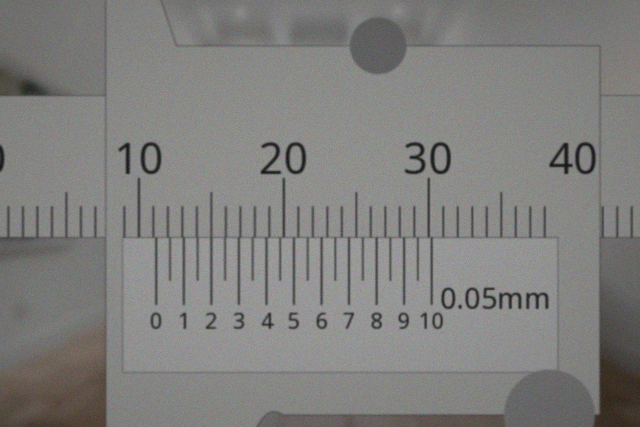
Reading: 11.2
